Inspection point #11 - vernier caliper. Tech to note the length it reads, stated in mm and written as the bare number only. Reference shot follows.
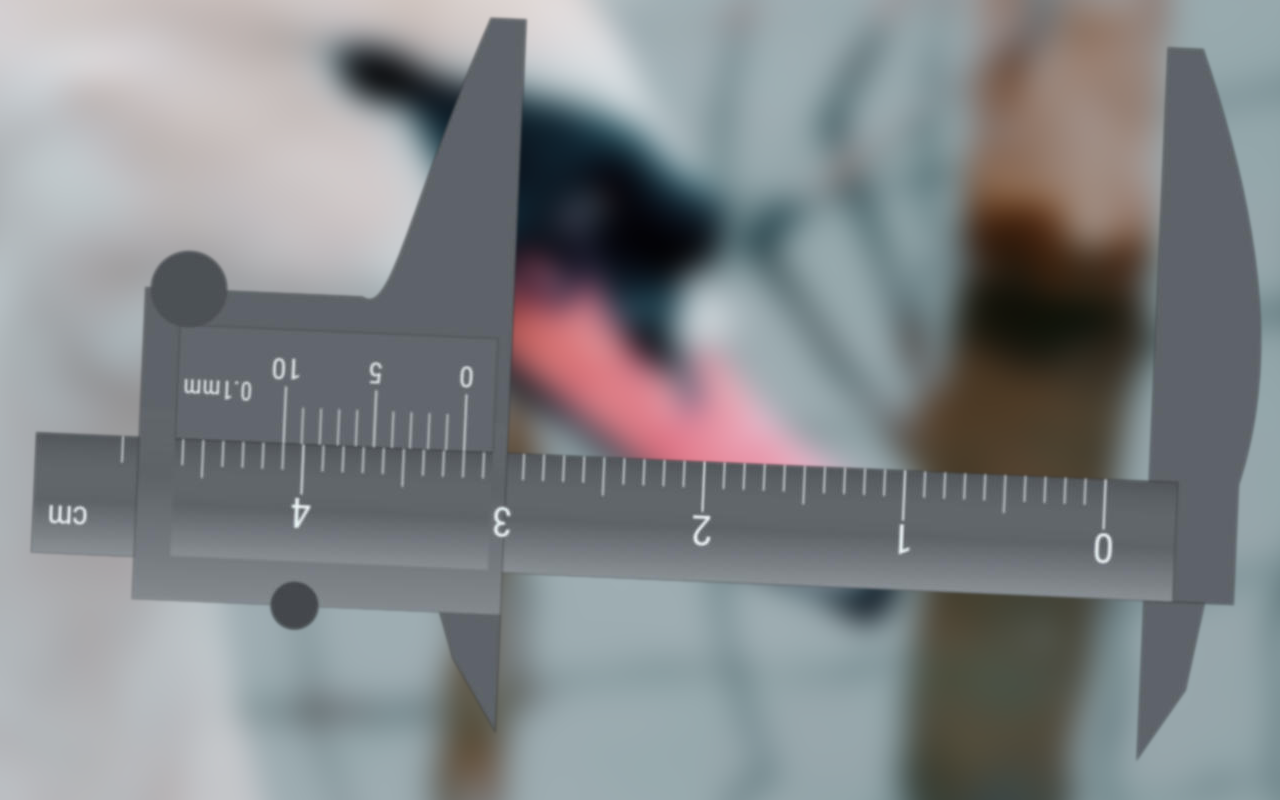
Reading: 32.0
